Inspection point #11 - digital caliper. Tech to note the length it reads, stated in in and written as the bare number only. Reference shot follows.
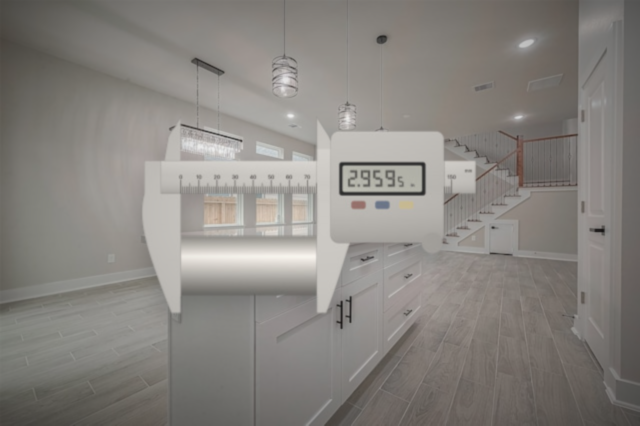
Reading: 2.9595
